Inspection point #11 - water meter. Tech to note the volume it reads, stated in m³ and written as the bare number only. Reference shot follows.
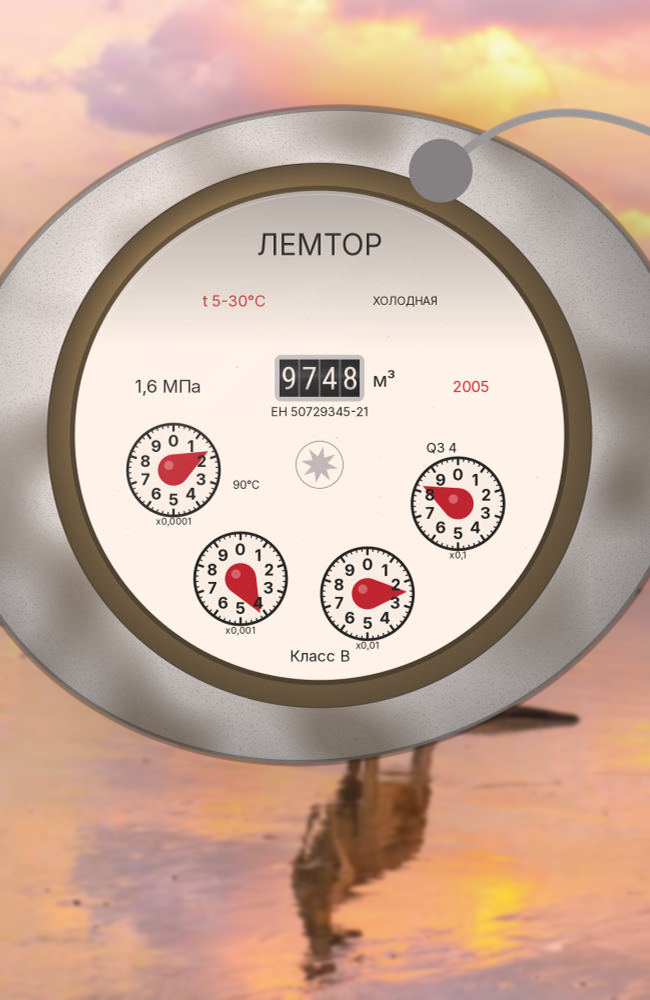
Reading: 9748.8241
